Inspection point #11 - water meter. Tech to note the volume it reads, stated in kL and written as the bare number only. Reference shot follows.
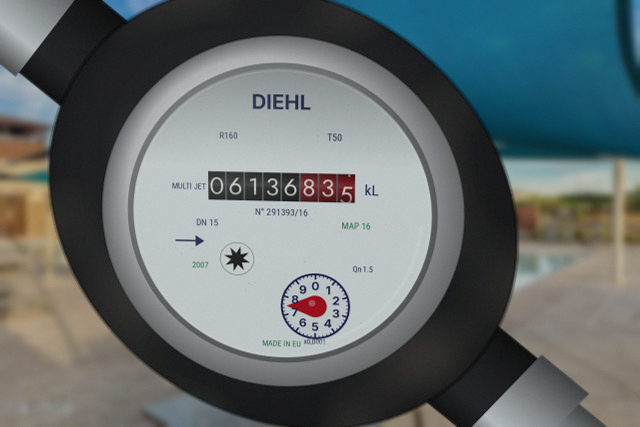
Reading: 6136.8347
